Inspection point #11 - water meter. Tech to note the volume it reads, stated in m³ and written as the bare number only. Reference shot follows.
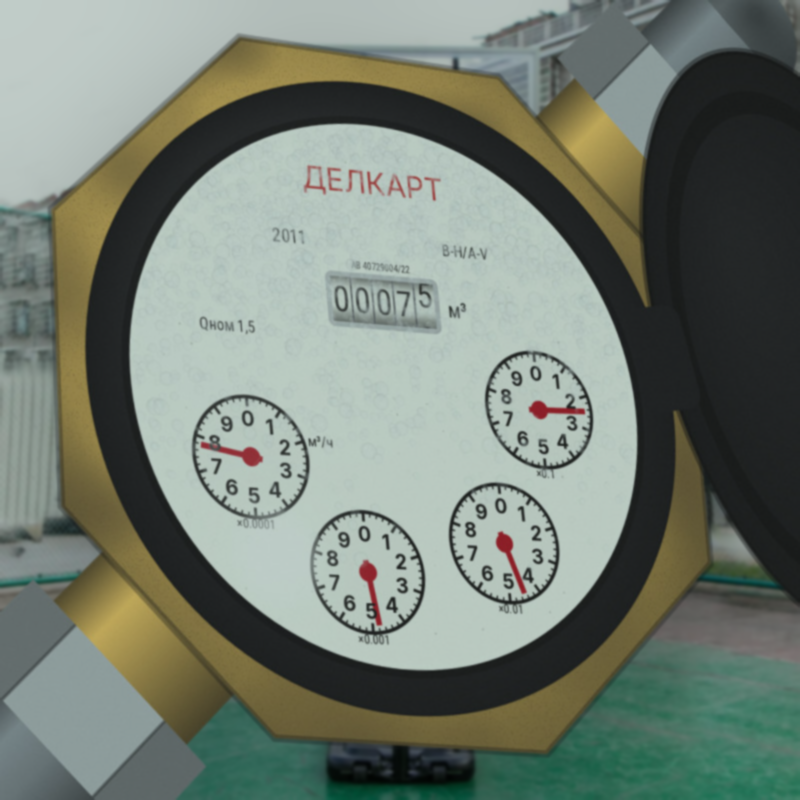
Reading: 75.2447
